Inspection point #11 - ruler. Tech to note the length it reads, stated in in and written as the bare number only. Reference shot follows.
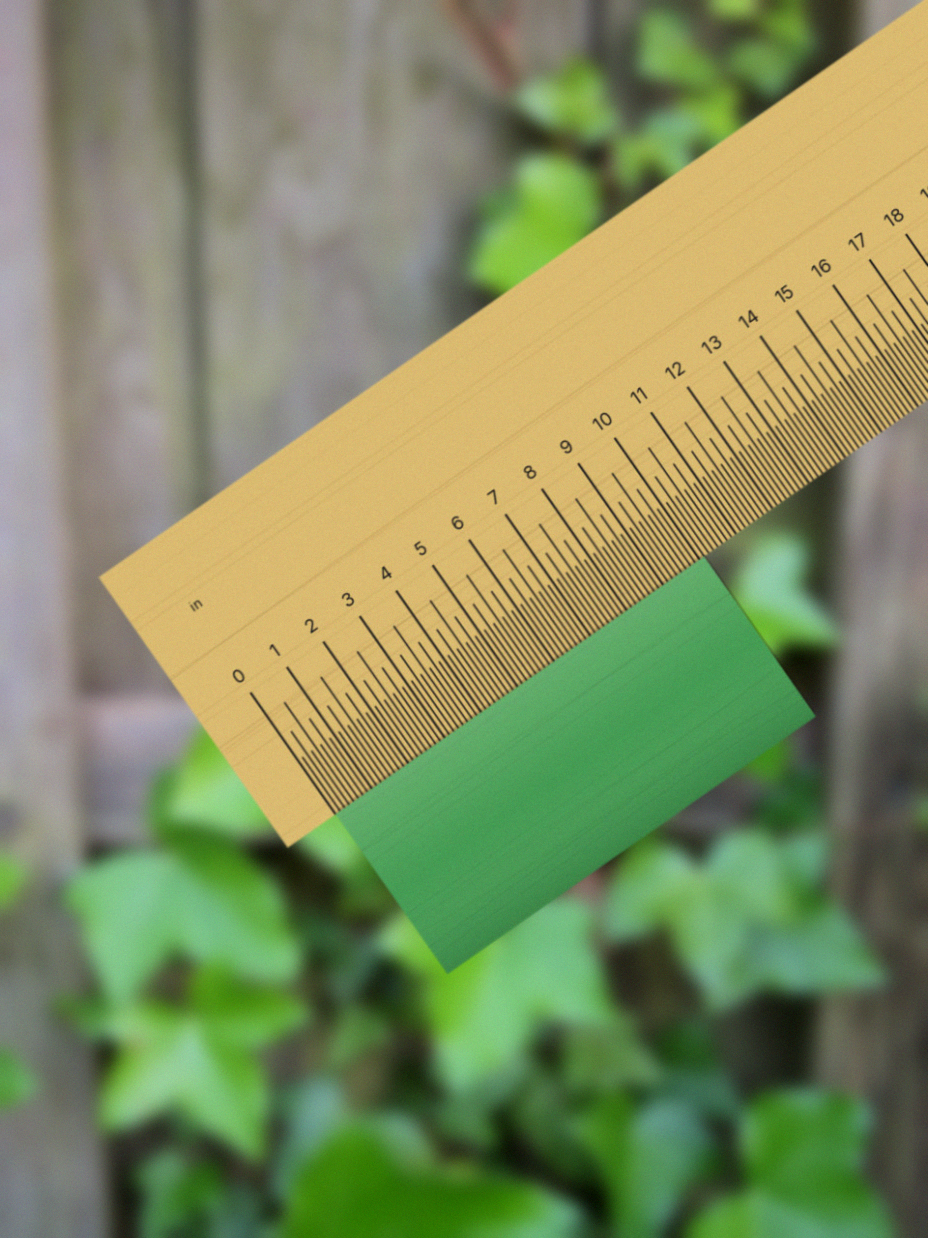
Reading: 10.125
